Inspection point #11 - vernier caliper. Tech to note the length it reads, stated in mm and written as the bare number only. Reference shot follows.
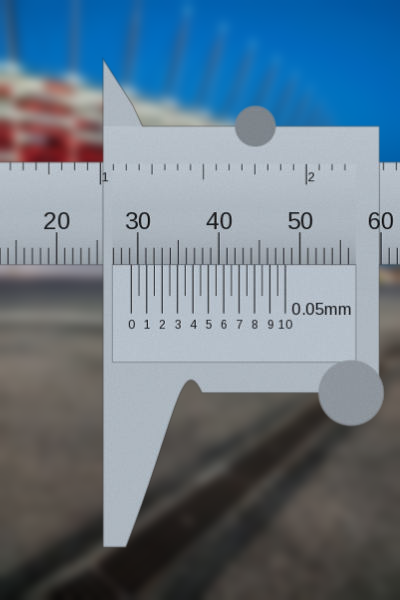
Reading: 29.2
